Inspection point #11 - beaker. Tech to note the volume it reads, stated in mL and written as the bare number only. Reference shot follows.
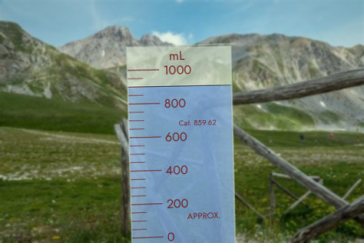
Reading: 900
